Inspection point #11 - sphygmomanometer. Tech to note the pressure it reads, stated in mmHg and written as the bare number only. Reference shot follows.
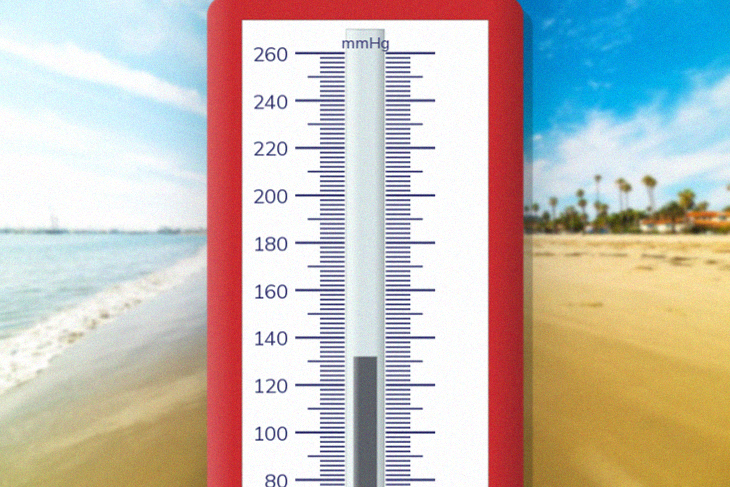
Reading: 132
